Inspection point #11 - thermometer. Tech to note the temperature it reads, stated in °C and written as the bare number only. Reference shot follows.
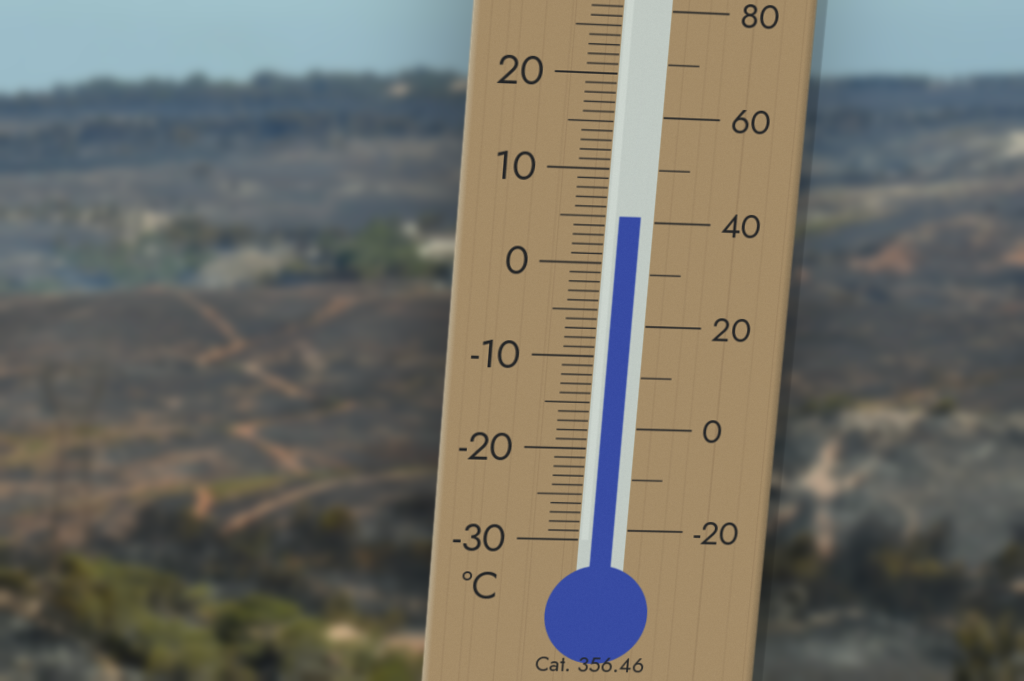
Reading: 5
